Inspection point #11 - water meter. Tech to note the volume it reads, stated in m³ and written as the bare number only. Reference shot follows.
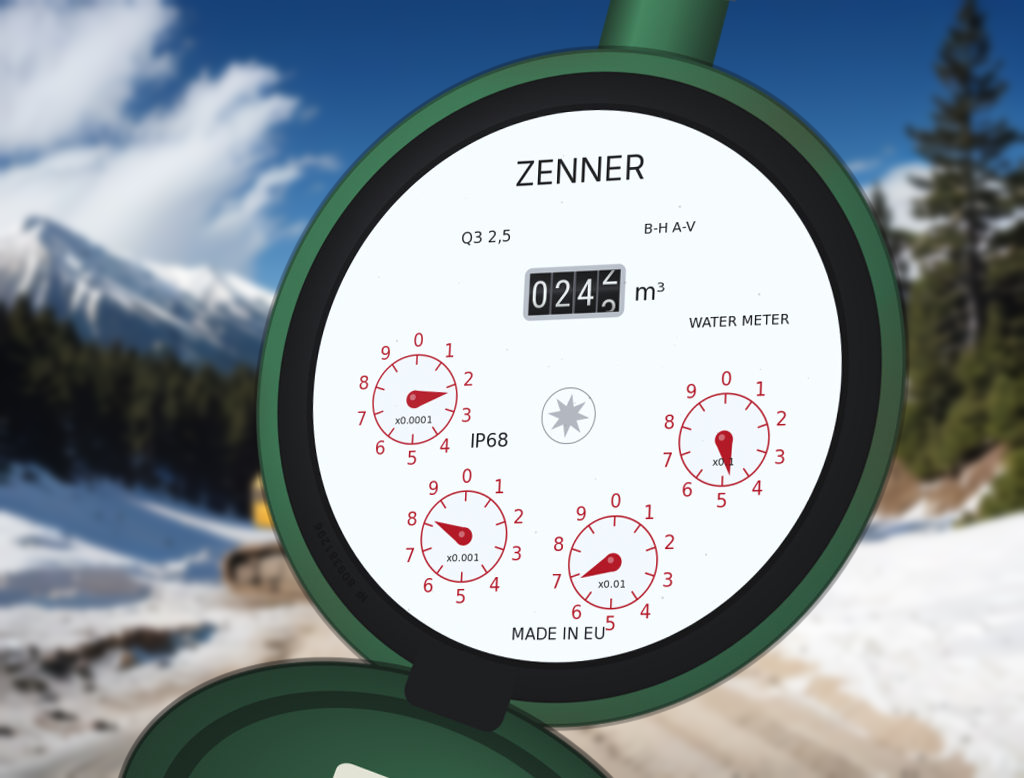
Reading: 242.4682
